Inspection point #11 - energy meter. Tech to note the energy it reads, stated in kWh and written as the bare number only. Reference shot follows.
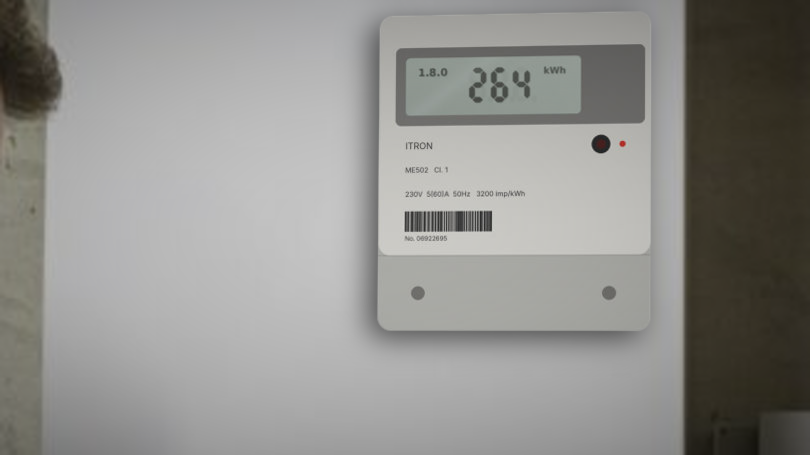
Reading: 264
